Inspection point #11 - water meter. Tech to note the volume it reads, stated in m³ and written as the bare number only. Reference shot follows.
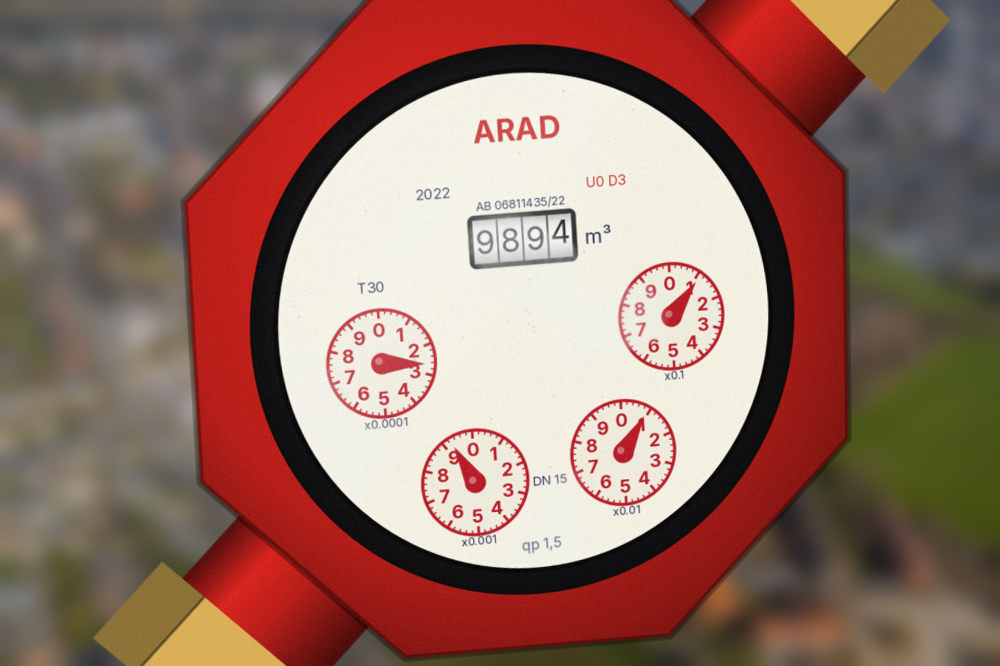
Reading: 9894.1092
